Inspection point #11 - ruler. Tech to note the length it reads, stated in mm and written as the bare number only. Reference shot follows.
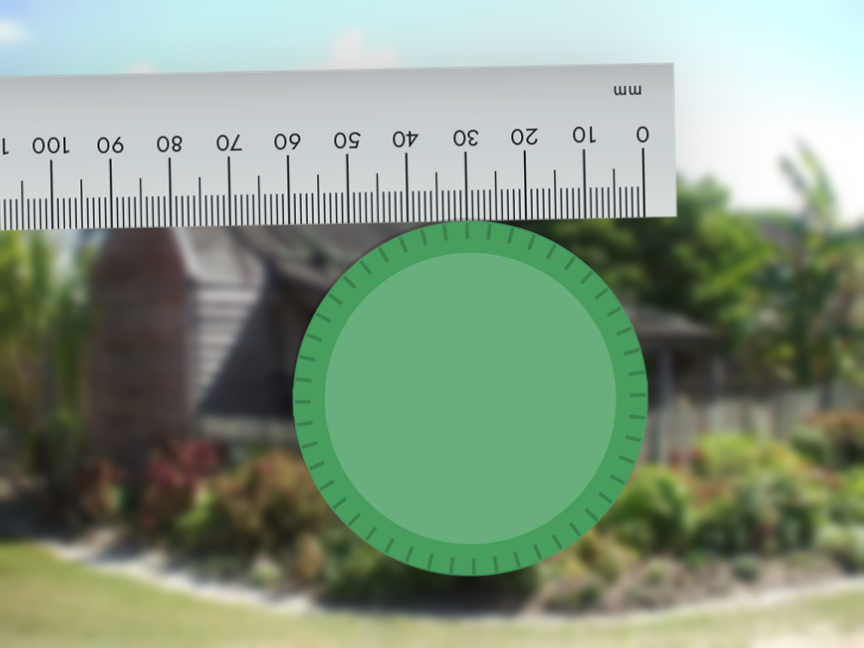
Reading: 60
